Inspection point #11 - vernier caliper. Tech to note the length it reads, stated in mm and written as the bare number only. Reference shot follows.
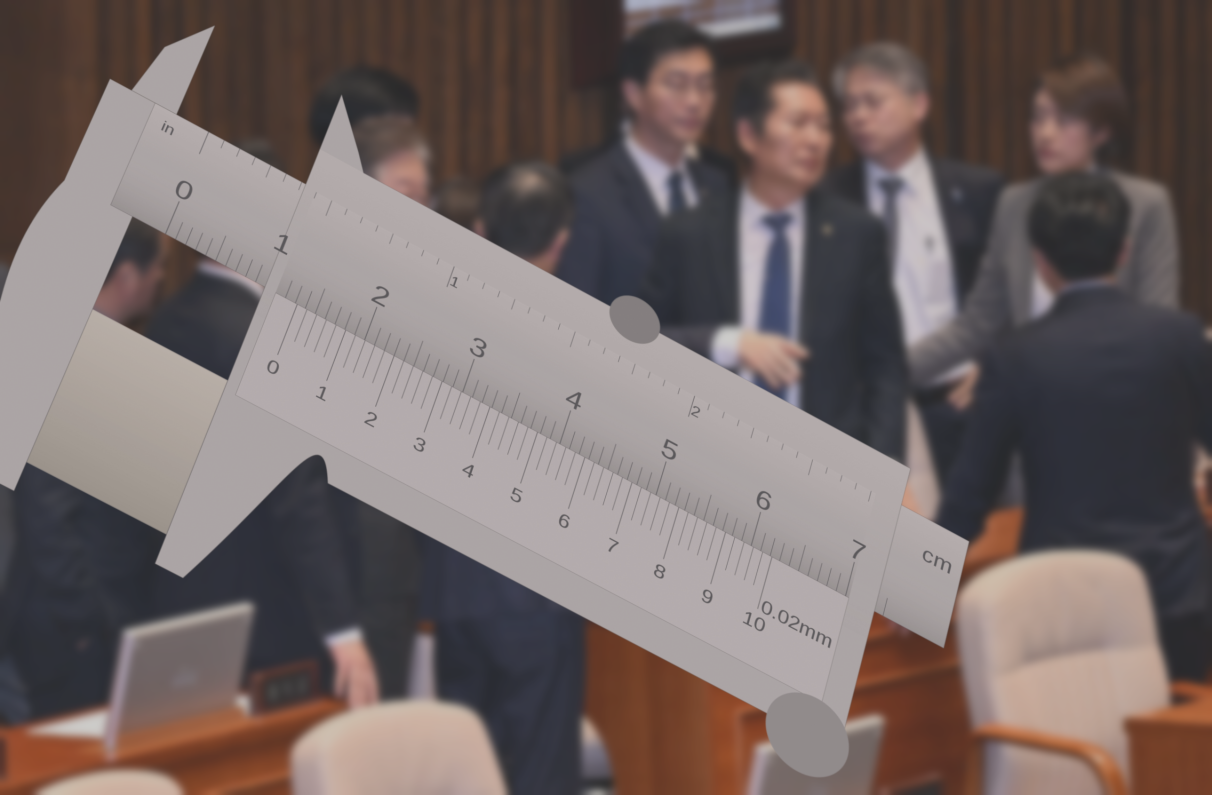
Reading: 13.2
